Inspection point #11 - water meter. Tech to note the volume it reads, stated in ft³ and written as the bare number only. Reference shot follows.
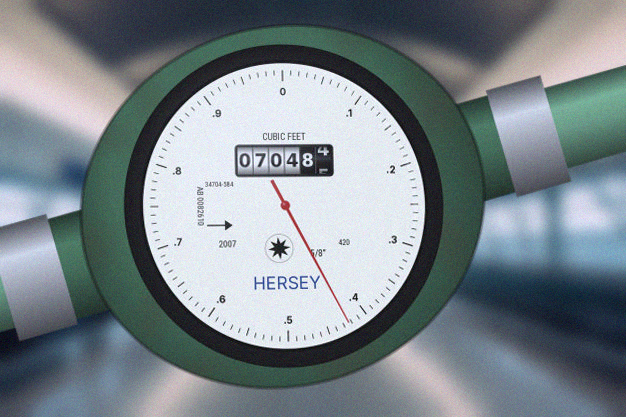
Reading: 70484.42
